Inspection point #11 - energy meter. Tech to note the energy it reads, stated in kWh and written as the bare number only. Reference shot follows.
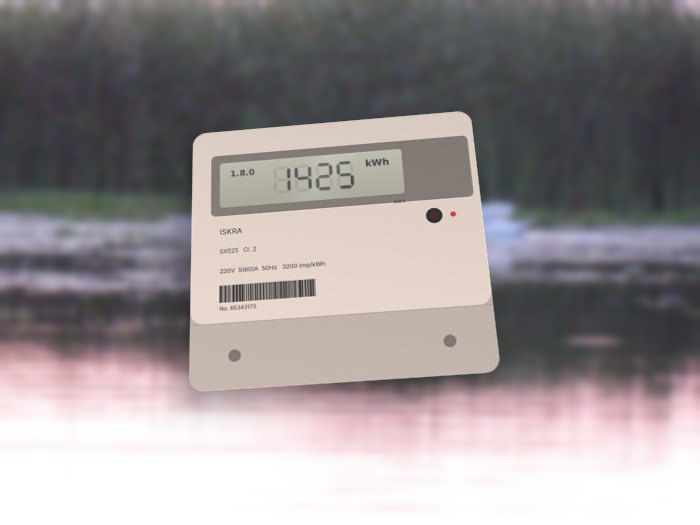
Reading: 1425
